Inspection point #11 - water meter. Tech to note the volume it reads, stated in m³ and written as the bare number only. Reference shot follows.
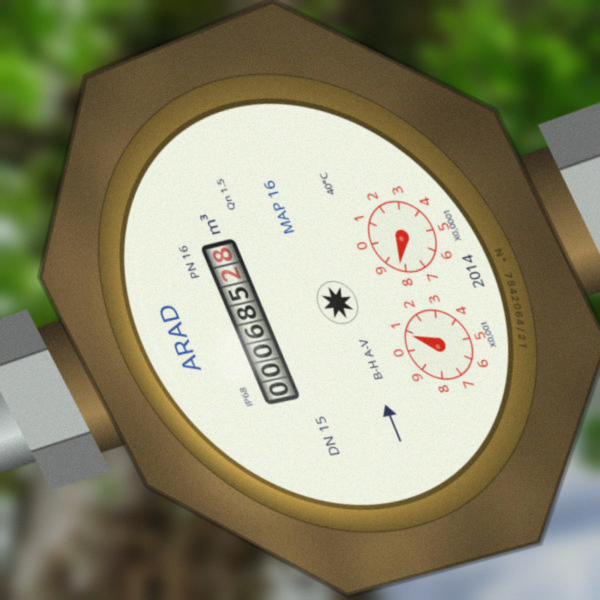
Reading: 685.2808
